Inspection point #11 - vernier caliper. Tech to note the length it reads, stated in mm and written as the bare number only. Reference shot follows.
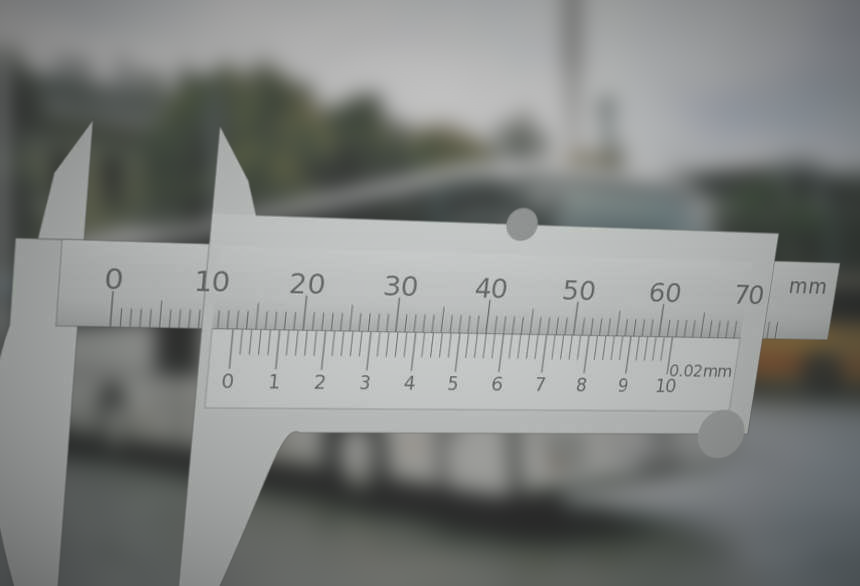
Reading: 12.6
